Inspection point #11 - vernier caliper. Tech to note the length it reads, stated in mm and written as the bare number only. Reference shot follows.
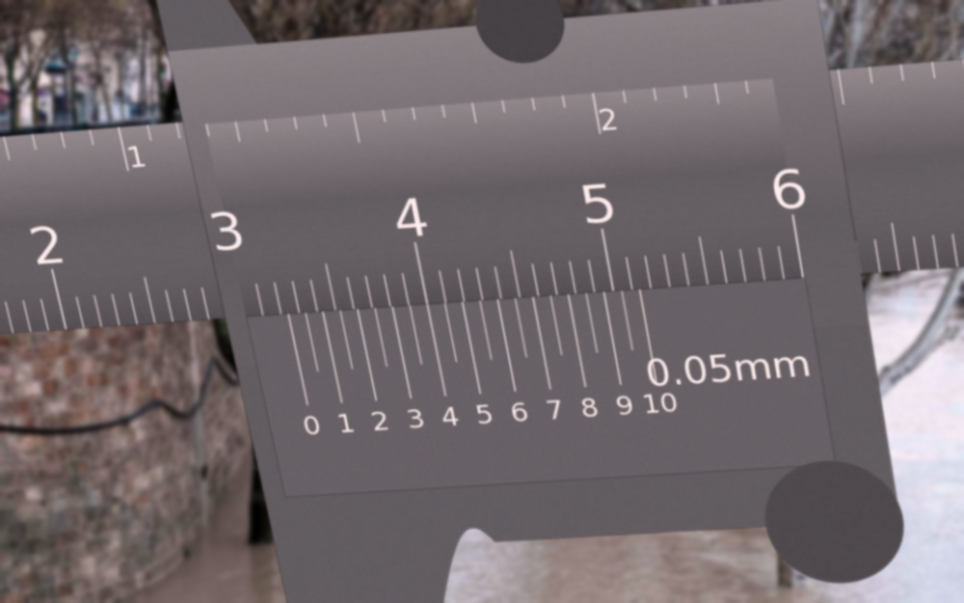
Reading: 32.4
